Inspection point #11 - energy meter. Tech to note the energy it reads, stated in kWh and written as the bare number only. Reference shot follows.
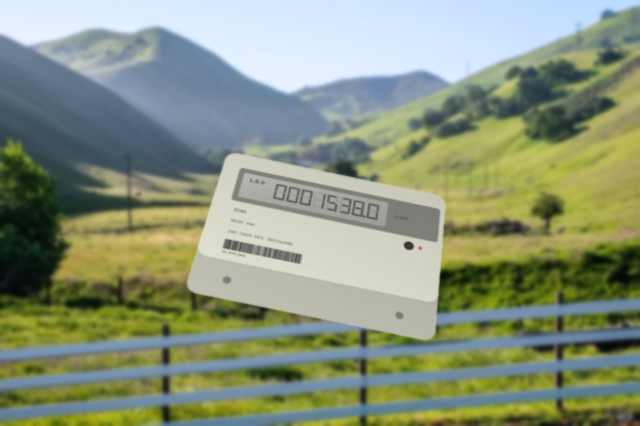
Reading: 1538.0
